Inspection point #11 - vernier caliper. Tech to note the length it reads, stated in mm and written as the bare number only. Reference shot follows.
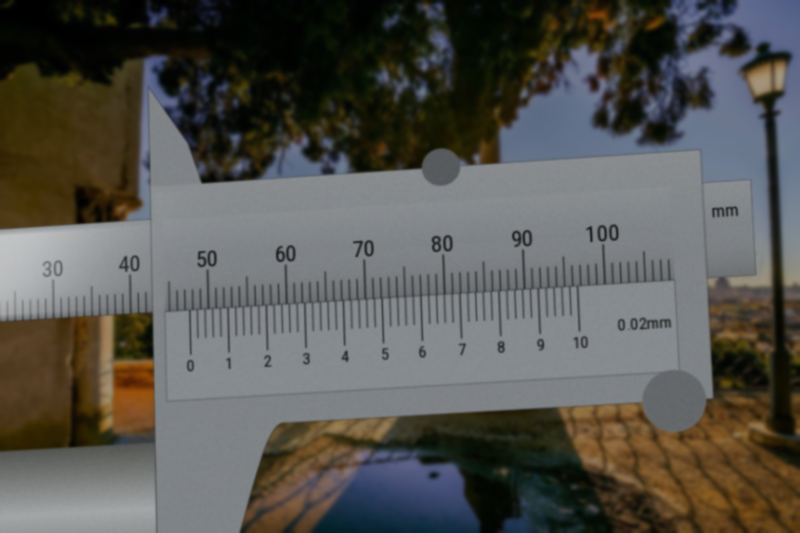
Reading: 47.6
